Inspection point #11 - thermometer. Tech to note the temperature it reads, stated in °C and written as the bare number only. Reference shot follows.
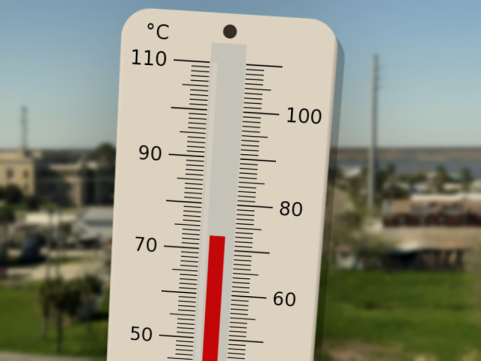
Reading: 73
